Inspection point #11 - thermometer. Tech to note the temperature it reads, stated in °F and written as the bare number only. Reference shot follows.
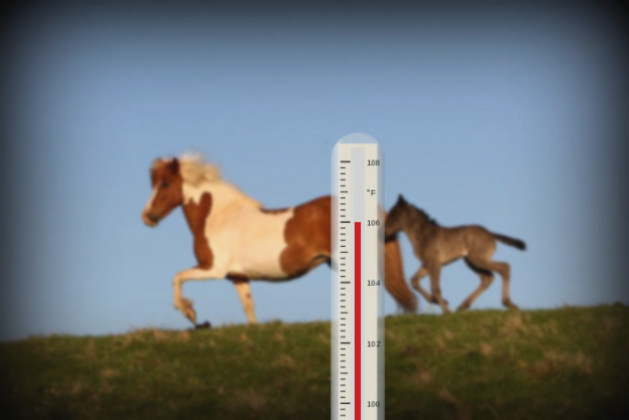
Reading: 106
